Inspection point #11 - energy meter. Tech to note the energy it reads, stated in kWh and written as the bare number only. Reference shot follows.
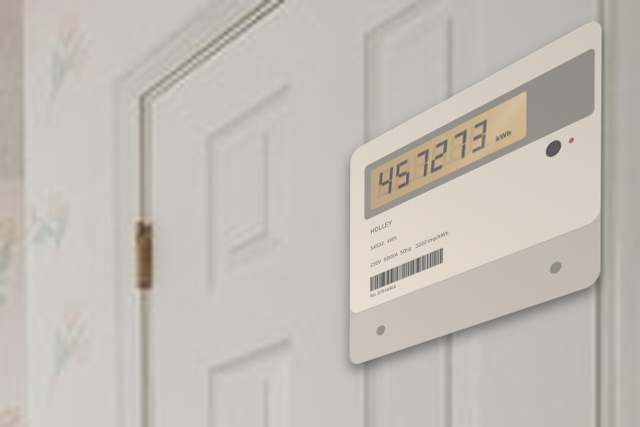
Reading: 457273
